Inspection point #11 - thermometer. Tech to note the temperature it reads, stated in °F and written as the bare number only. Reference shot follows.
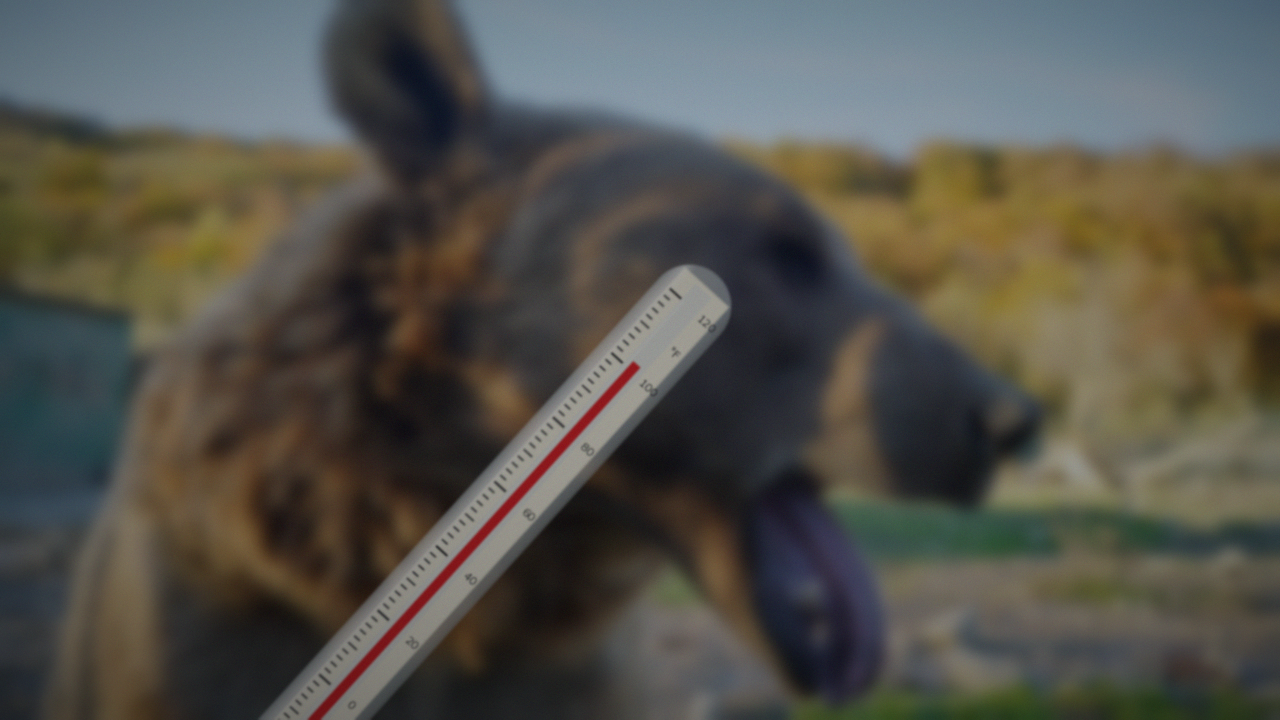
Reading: 102
